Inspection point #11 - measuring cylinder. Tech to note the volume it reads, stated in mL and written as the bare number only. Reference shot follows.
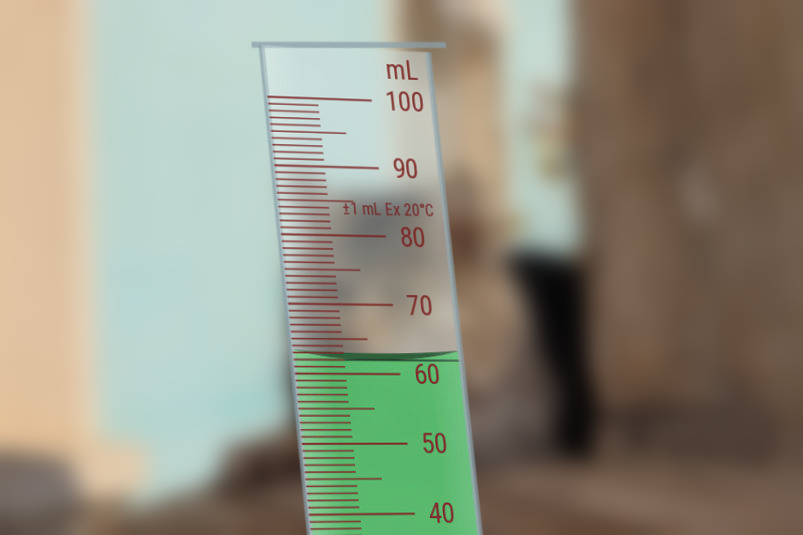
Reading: 62
